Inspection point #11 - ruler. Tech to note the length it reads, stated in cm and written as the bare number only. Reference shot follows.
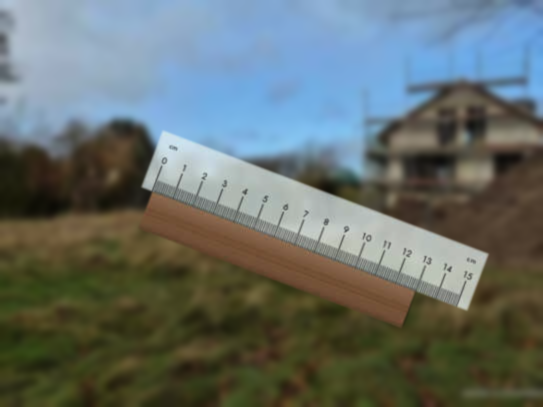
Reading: 13
